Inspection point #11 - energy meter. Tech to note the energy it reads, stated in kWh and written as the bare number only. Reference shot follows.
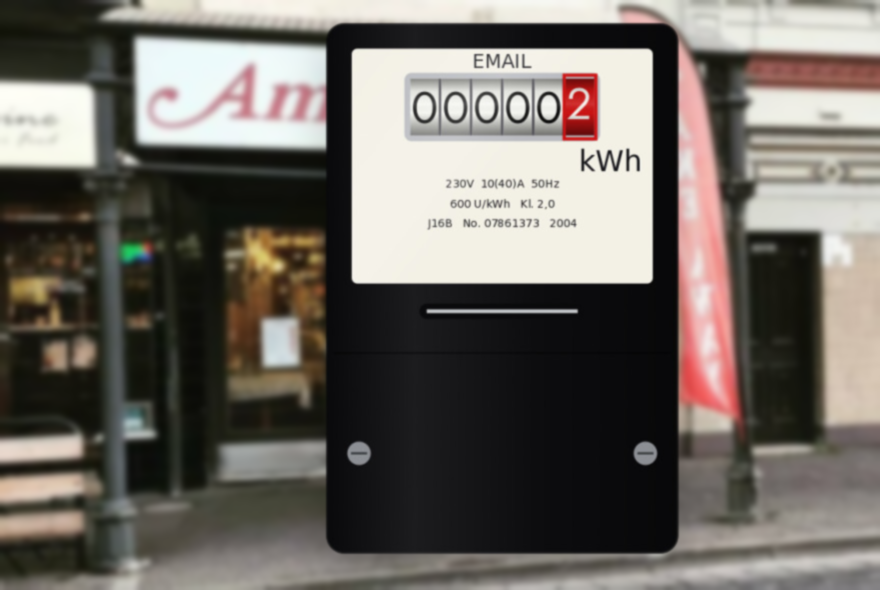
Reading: 0.2
